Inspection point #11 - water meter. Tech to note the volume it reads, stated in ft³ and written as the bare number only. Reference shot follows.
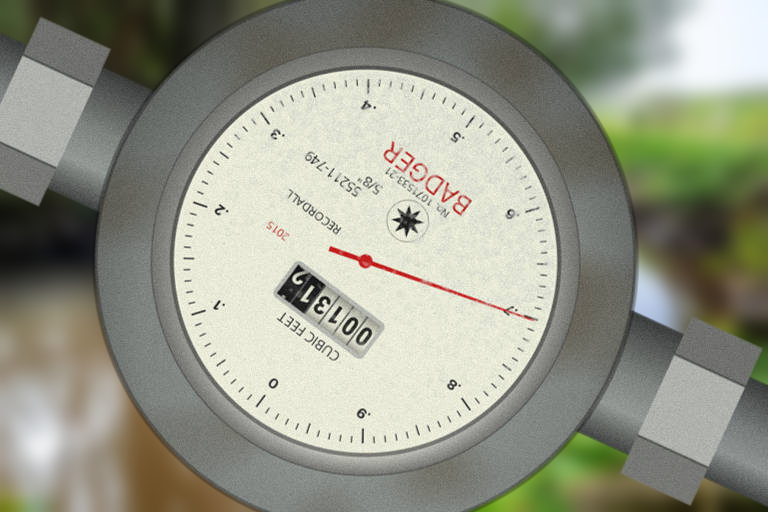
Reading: 1311.70
